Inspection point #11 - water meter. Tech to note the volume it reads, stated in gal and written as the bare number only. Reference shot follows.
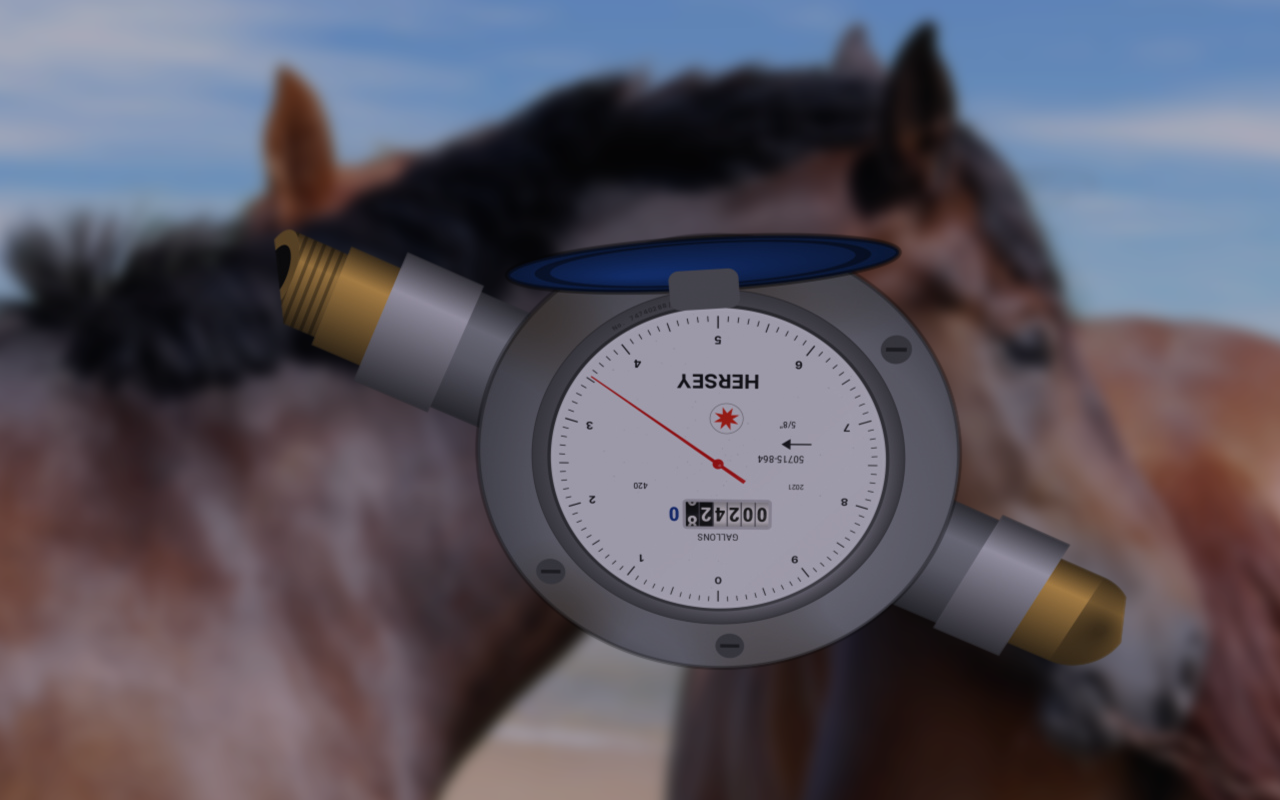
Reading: 24283.5
